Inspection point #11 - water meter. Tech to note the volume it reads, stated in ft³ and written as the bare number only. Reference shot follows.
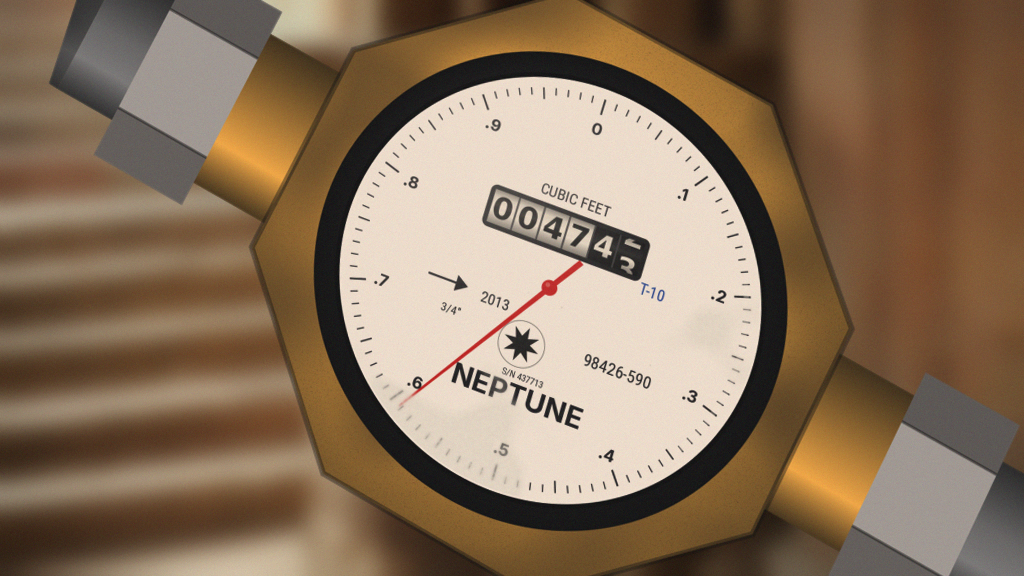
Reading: 4742.59
